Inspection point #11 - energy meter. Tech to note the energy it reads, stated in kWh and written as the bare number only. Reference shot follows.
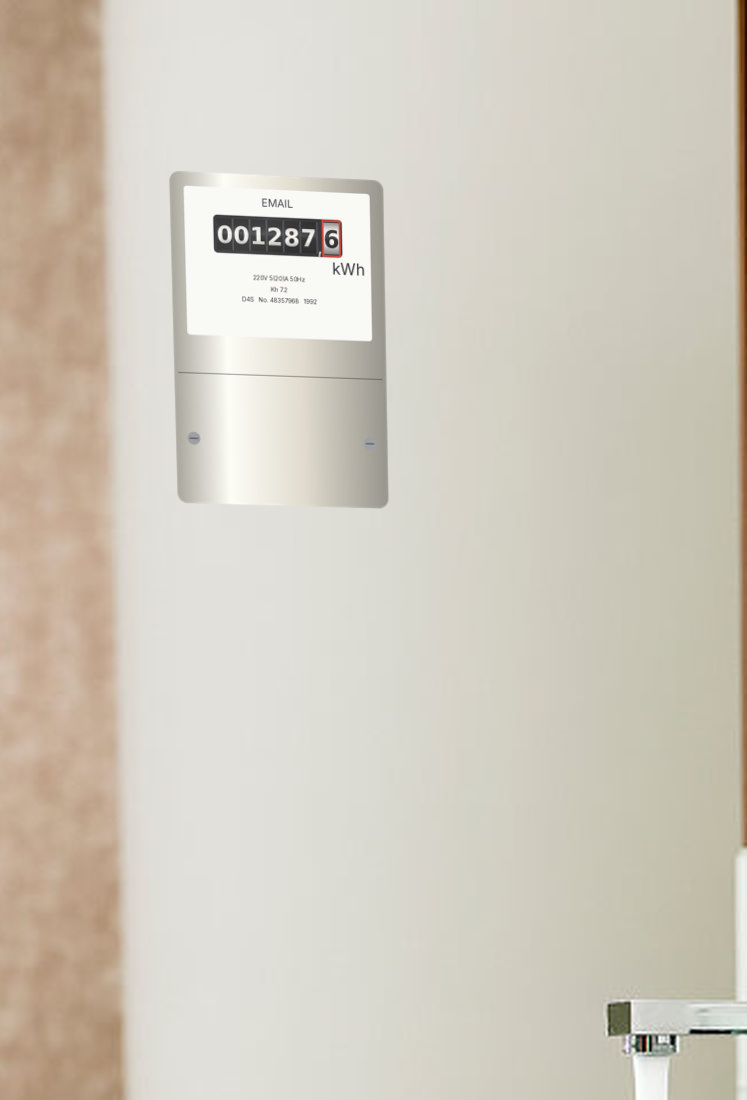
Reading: 1287.6
